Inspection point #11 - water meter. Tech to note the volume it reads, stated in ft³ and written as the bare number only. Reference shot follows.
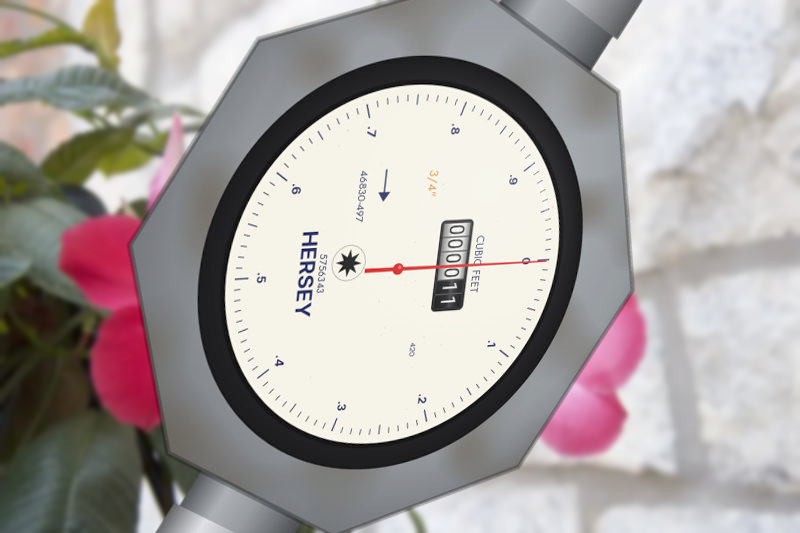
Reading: 11.00
